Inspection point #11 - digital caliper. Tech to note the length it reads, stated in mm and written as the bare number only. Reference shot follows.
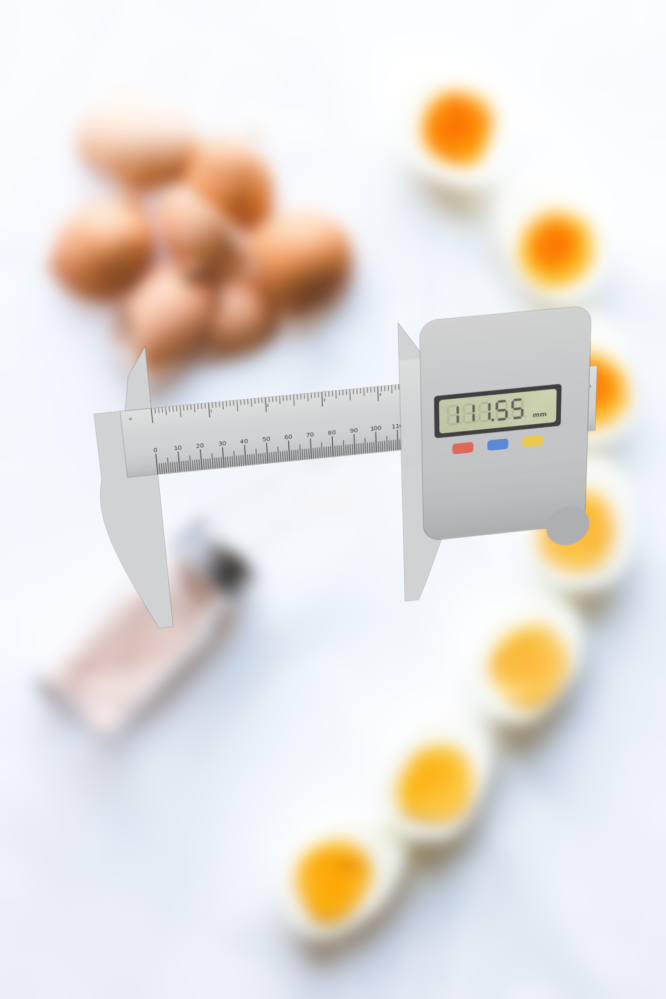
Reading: 111.55
